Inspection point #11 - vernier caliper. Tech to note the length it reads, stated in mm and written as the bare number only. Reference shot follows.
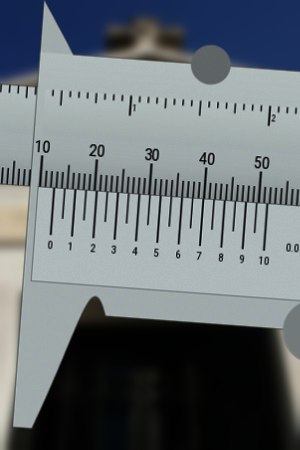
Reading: 12.6
